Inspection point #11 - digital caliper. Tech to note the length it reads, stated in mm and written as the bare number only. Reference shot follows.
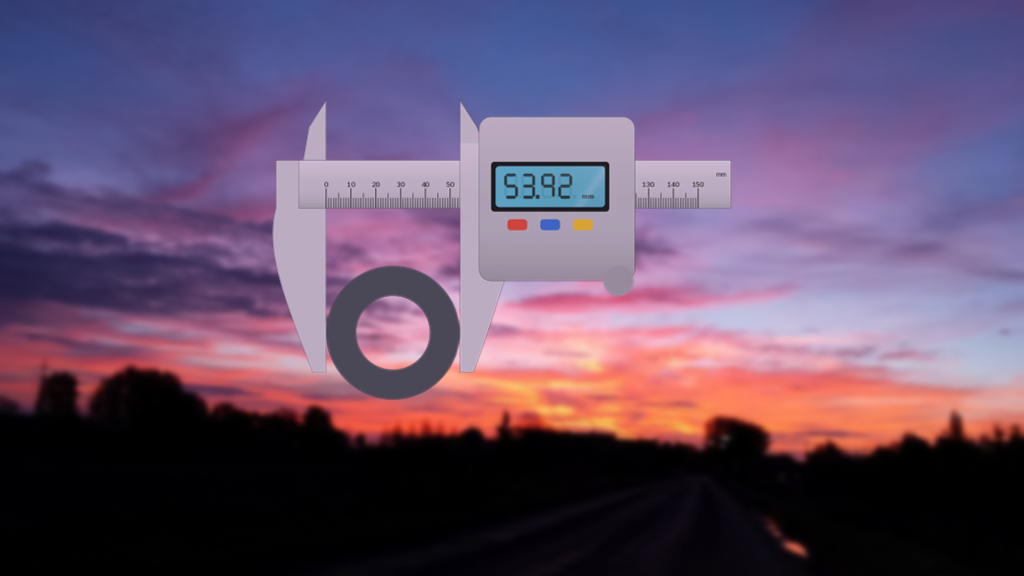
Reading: 53.92
